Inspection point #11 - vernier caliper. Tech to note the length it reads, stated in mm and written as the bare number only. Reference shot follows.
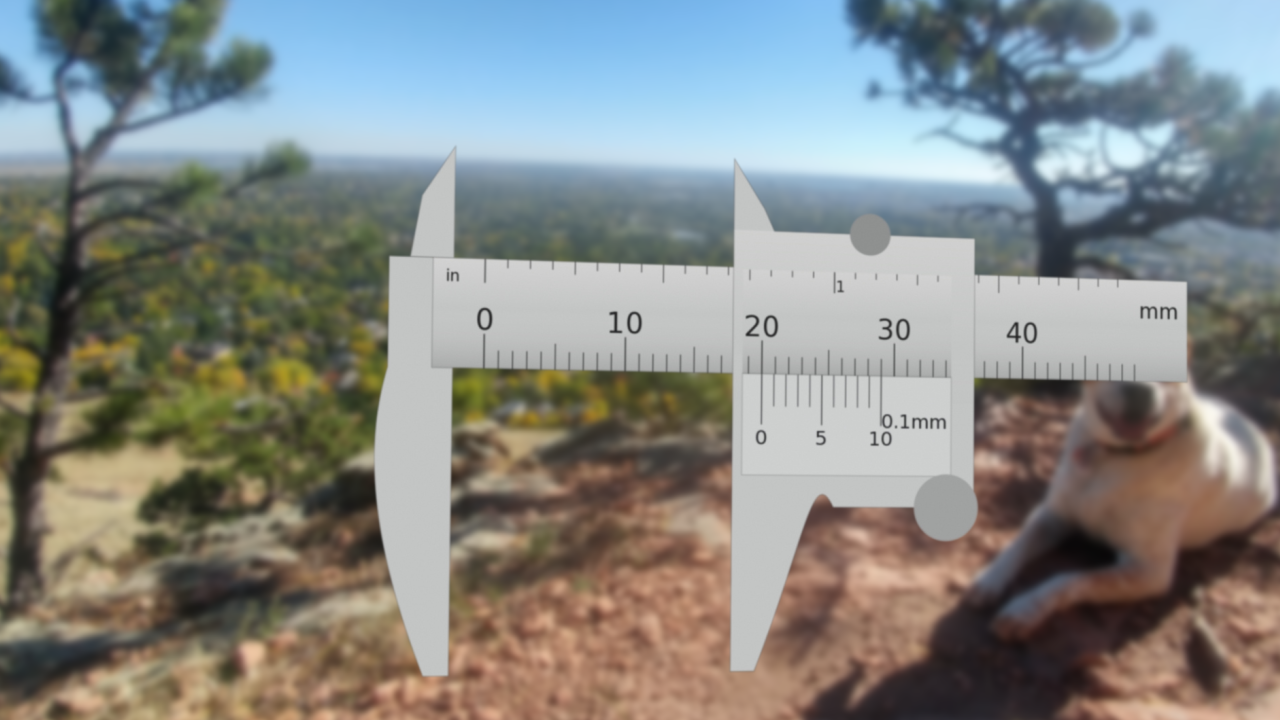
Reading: 20.0
